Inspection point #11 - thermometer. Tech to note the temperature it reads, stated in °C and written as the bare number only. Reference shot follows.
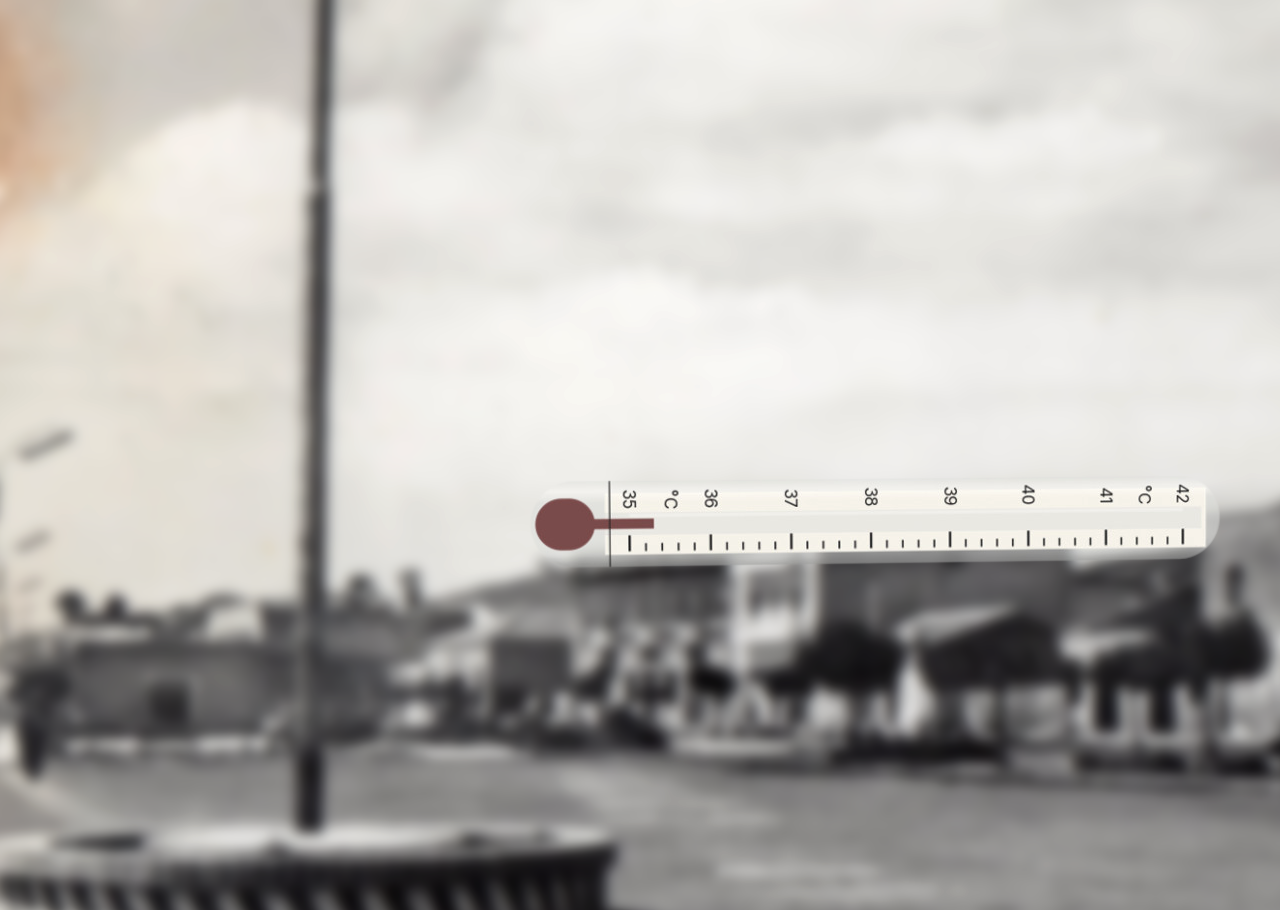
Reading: 35.3
